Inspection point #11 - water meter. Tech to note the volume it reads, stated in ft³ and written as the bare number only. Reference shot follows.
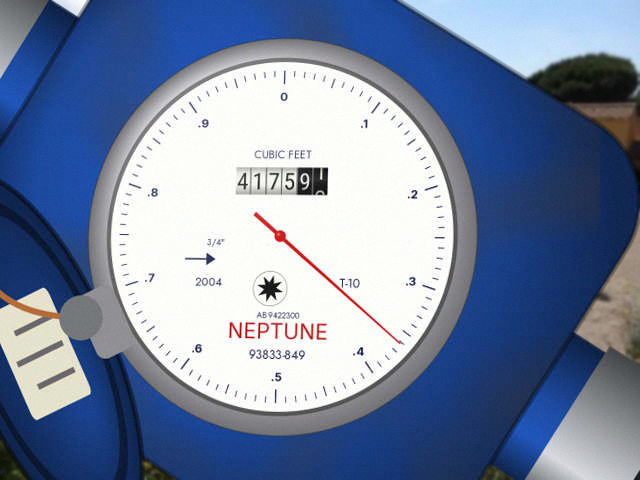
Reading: 417591.36
